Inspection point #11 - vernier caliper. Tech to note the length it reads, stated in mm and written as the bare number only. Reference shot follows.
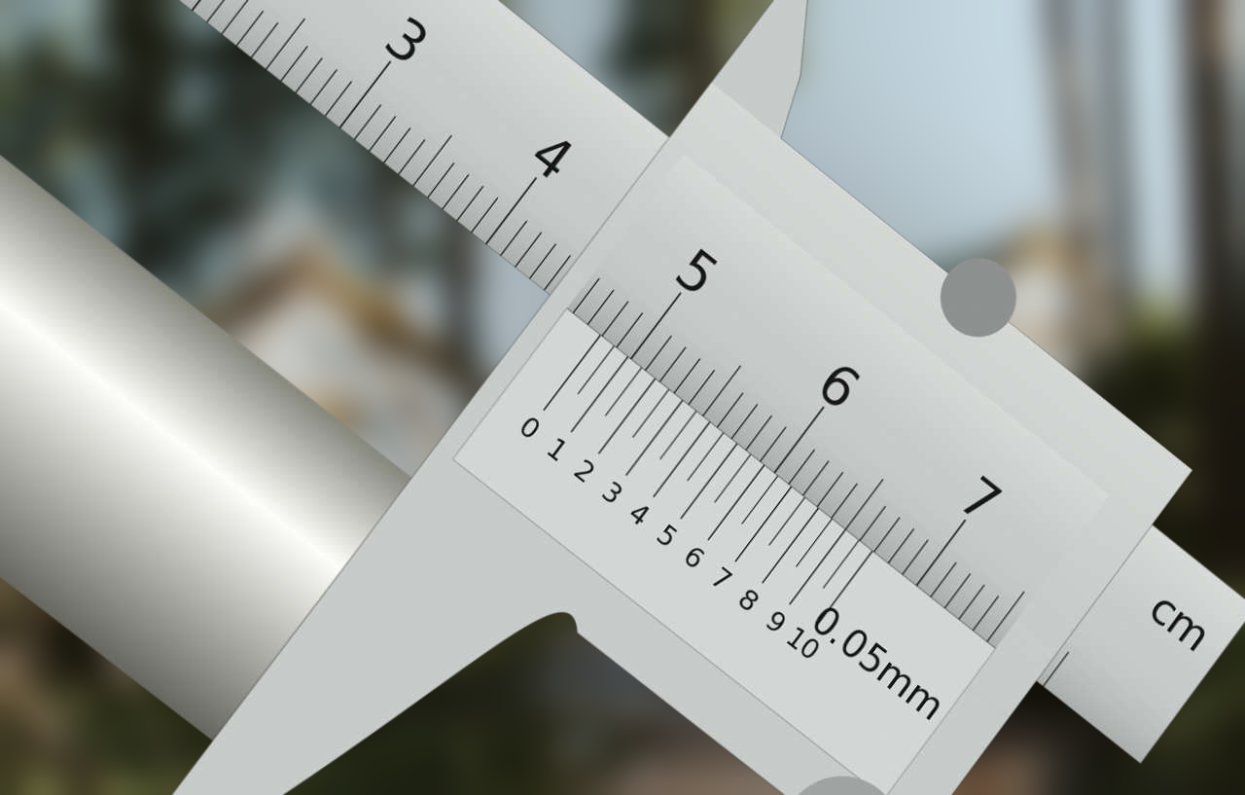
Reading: 47.9
